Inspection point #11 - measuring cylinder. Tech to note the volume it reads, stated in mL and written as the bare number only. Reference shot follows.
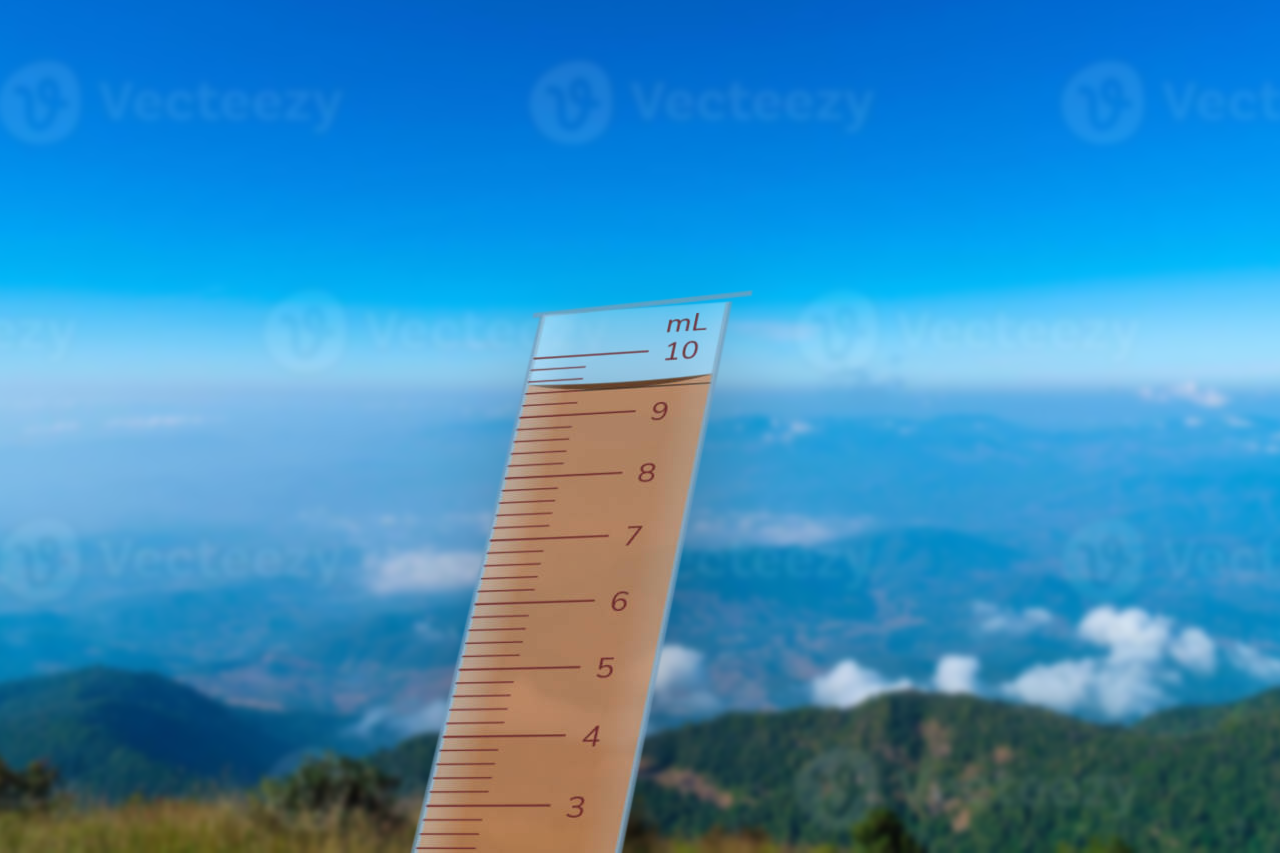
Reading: 9.4
